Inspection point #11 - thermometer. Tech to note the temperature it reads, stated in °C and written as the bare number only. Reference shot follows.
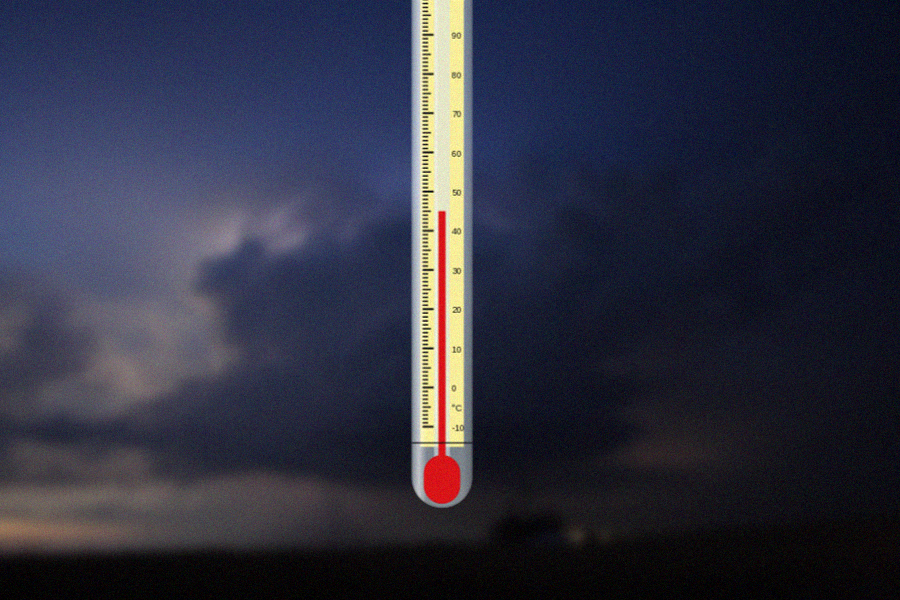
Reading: 45
